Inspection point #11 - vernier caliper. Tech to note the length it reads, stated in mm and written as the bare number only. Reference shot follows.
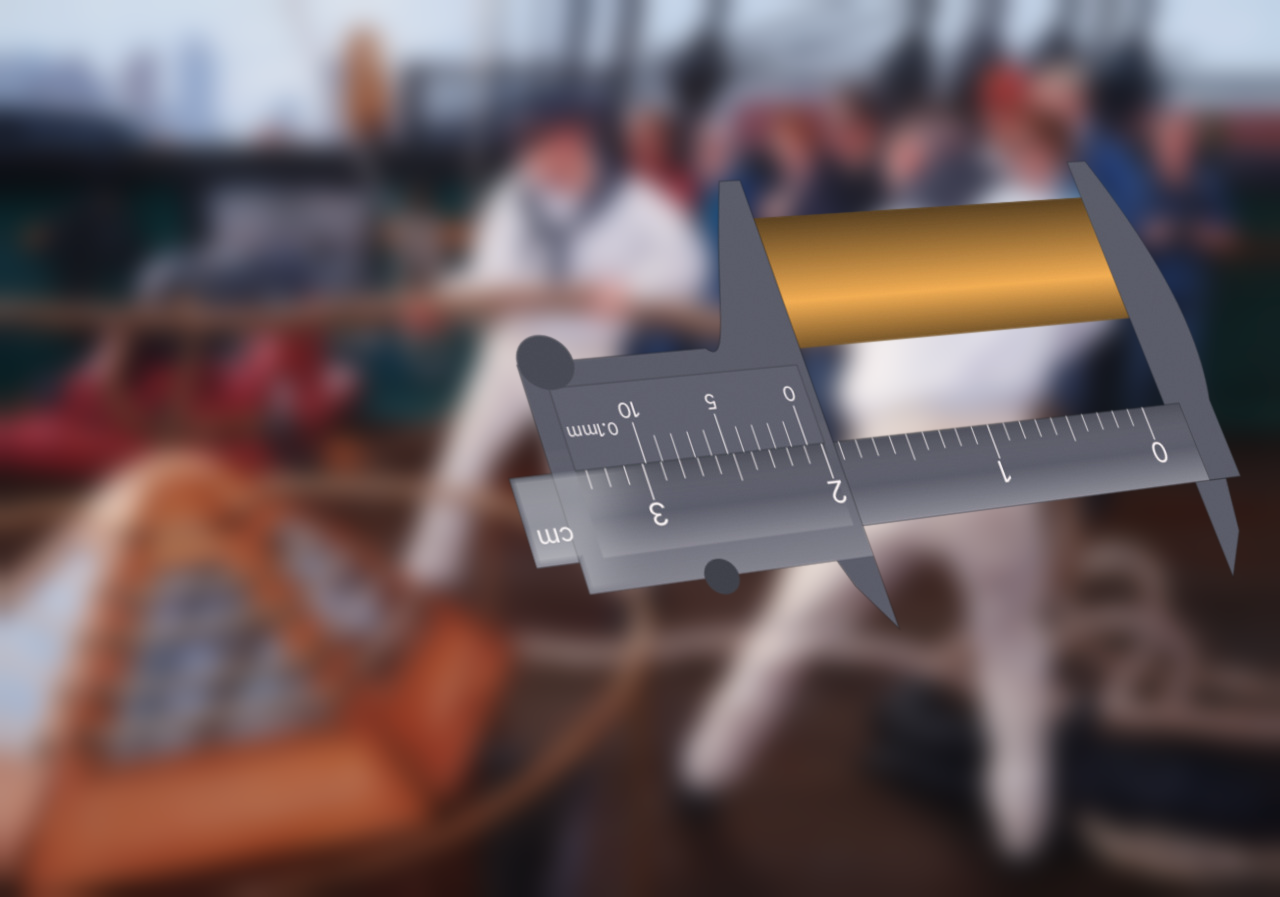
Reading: 20.8
